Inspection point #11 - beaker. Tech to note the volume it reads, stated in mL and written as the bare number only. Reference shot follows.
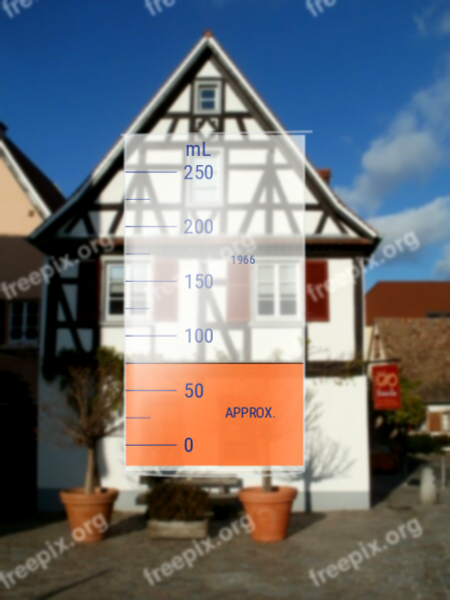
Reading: 75
